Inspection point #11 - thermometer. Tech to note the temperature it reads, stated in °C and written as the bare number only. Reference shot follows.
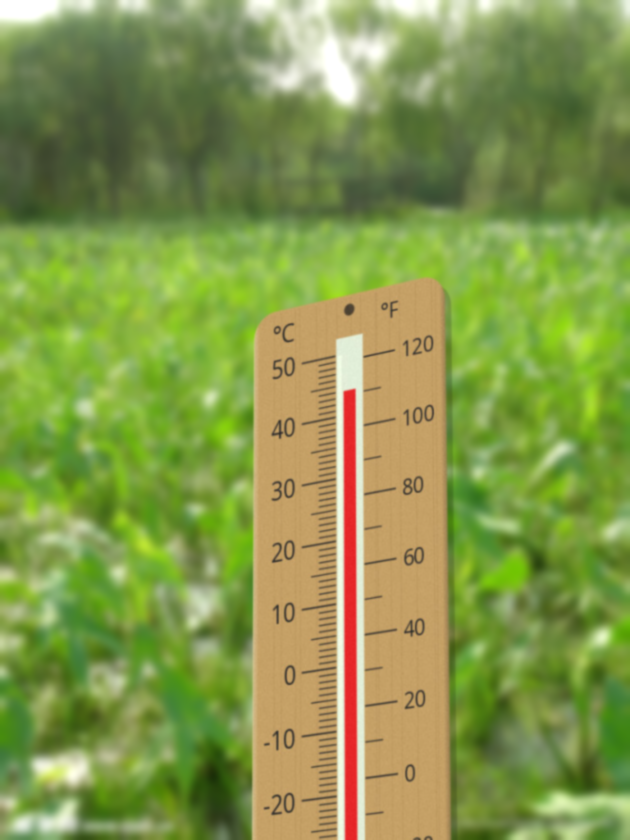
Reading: 44
